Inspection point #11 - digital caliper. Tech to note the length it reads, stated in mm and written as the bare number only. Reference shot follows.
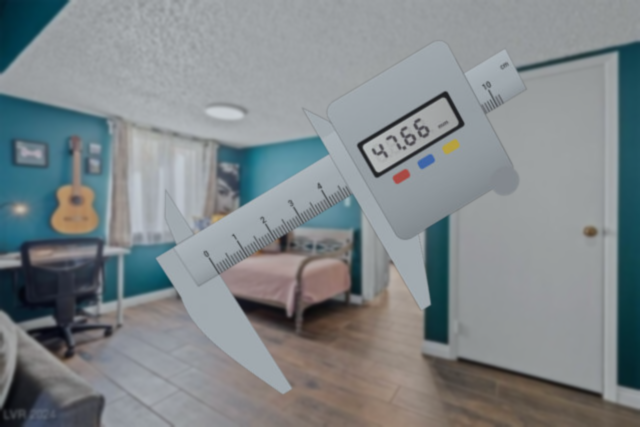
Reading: 47.66
